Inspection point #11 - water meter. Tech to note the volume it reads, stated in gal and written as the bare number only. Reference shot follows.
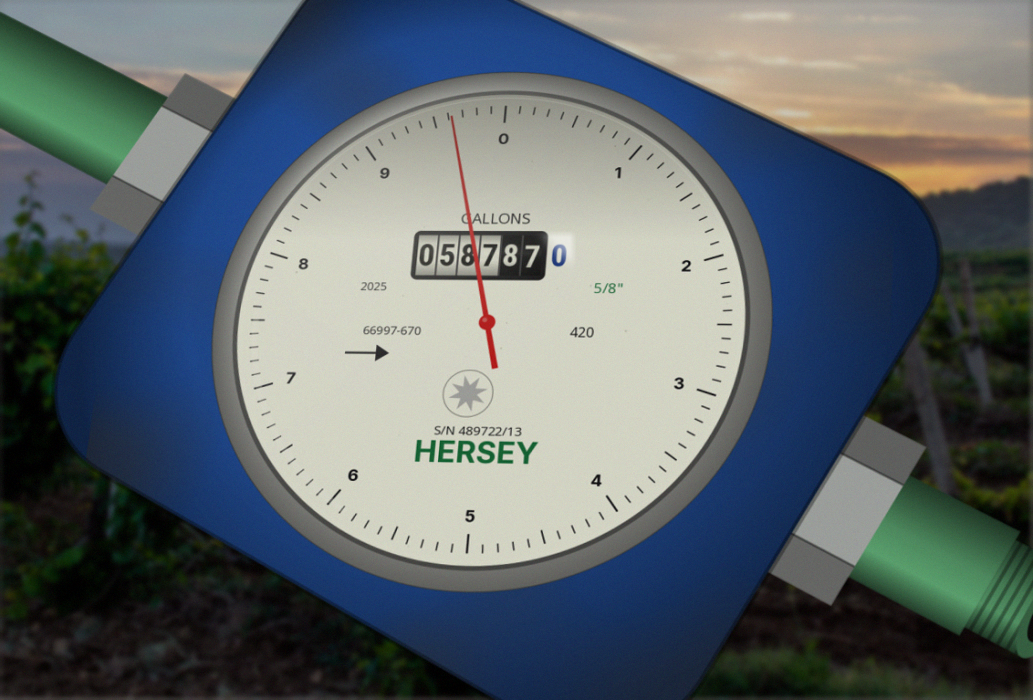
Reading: 587869.6
